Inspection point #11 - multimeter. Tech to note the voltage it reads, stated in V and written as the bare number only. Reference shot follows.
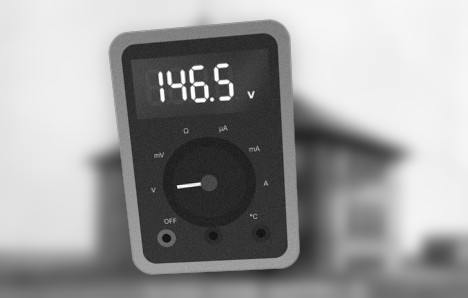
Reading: 146.5
